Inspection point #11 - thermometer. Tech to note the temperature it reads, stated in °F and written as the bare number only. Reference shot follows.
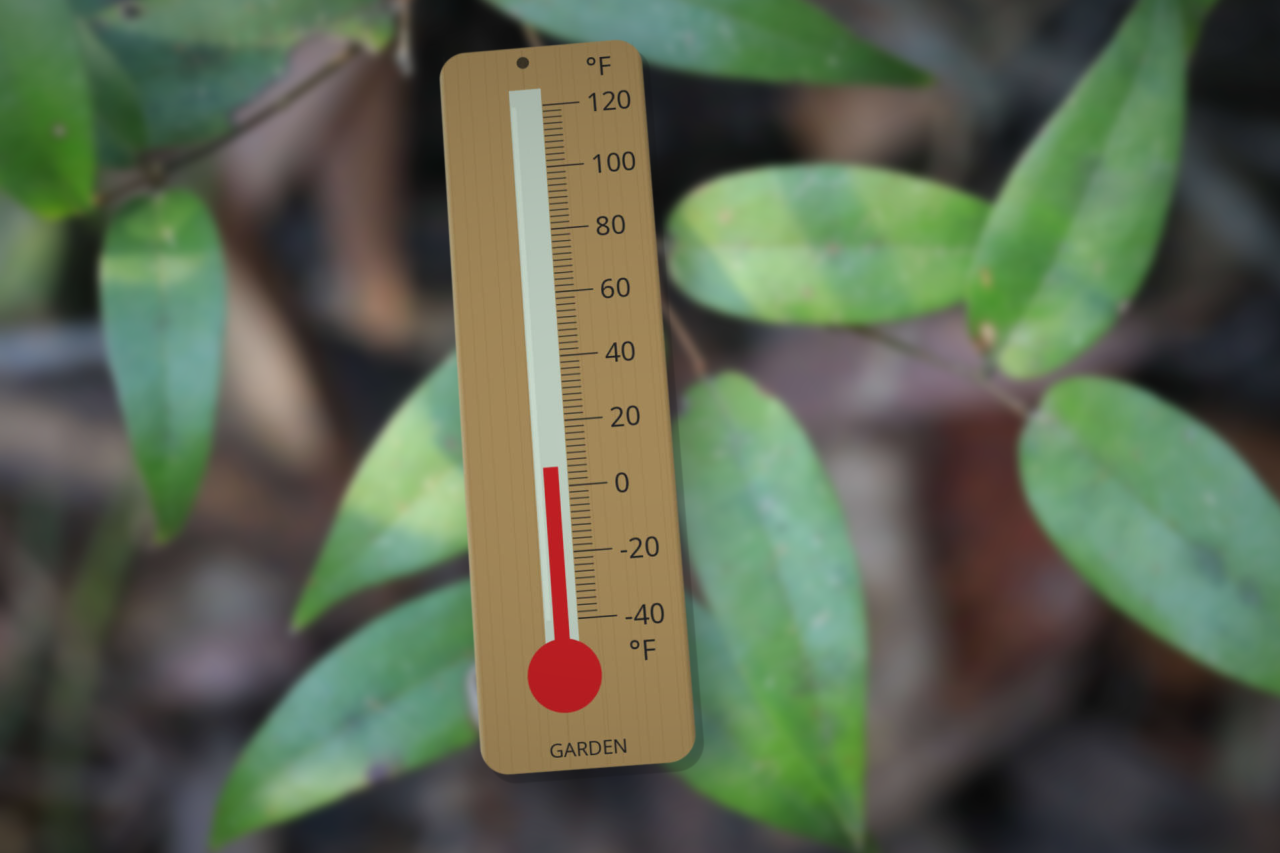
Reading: 6
